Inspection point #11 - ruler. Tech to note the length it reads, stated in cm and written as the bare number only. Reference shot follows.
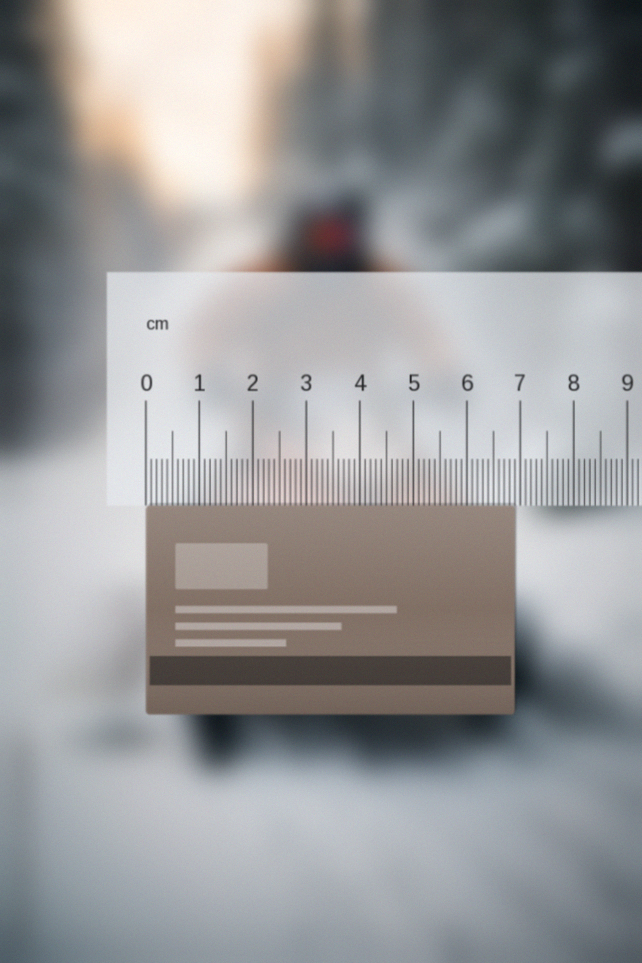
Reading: 6.9
